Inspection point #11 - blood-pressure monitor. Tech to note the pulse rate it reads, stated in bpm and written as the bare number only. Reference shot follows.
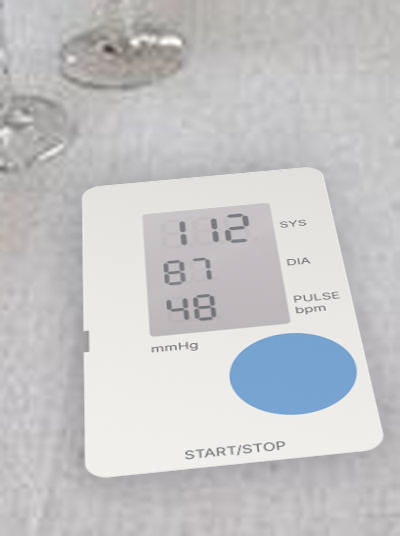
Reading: 48
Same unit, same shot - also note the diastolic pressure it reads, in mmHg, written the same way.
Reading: 87
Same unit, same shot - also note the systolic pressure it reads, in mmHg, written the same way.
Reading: 112
